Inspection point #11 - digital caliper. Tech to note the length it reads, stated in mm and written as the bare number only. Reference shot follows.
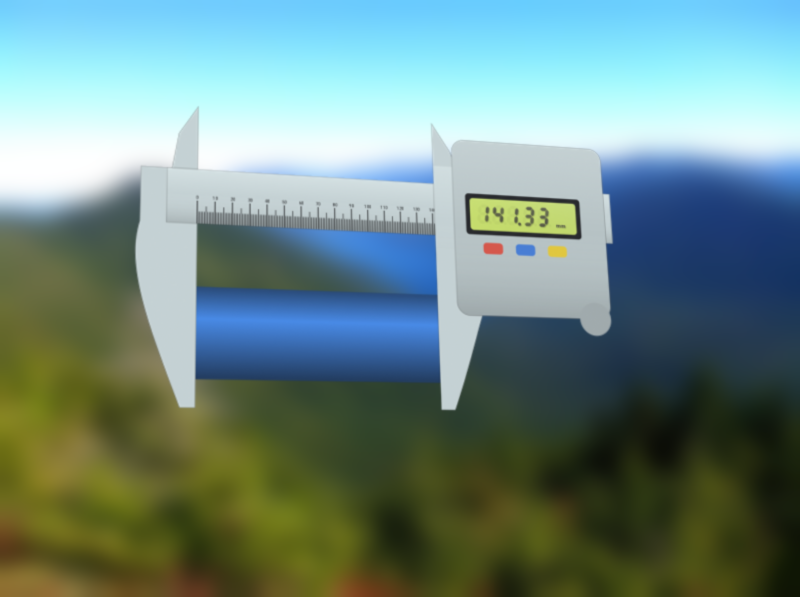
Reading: 141.33
